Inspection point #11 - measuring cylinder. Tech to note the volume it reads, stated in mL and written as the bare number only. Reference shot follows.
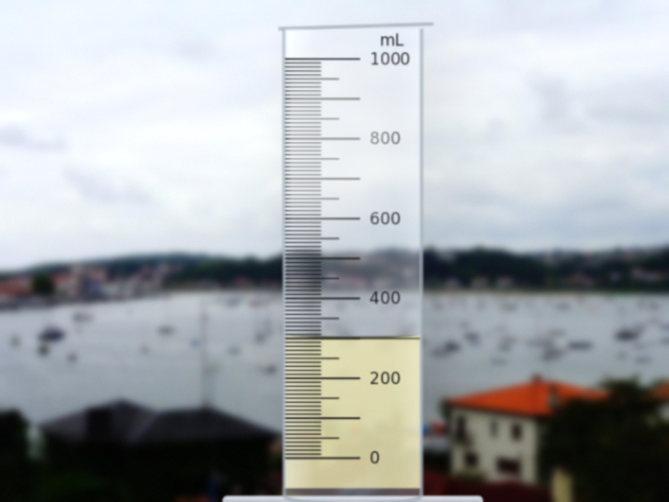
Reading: 300
